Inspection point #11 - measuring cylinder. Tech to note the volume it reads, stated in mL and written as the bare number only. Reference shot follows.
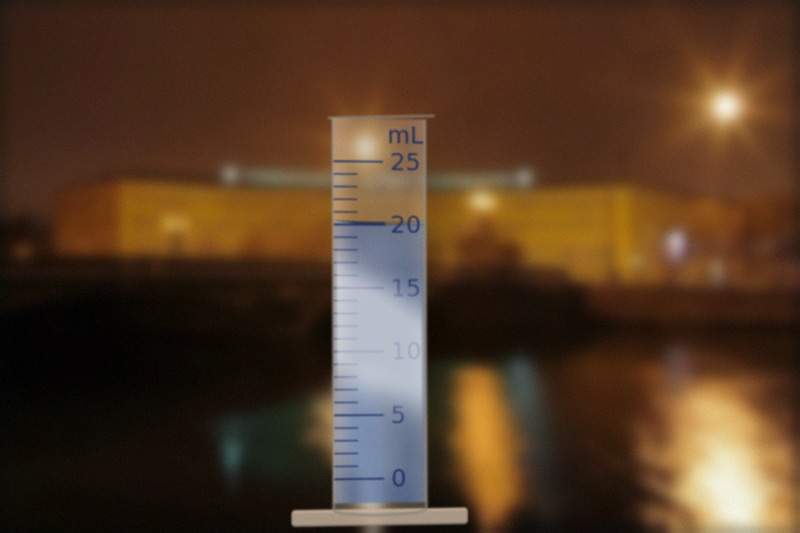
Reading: 20
